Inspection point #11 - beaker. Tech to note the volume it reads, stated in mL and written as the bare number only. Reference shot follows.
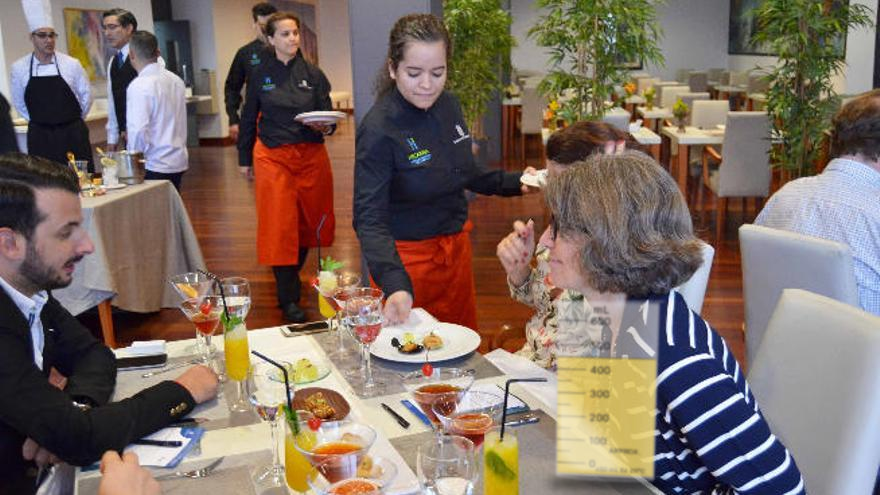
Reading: 450
